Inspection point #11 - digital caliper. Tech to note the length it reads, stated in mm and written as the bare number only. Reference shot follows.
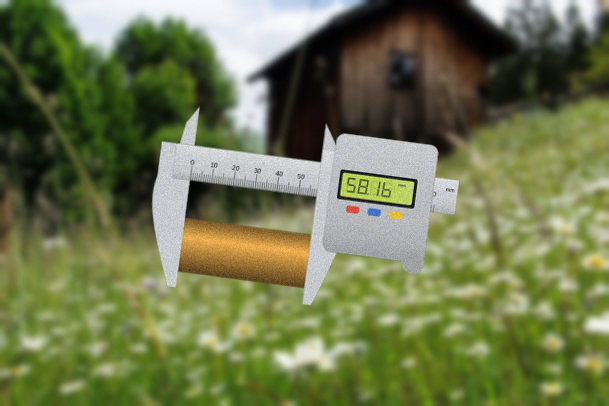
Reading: 58.16
